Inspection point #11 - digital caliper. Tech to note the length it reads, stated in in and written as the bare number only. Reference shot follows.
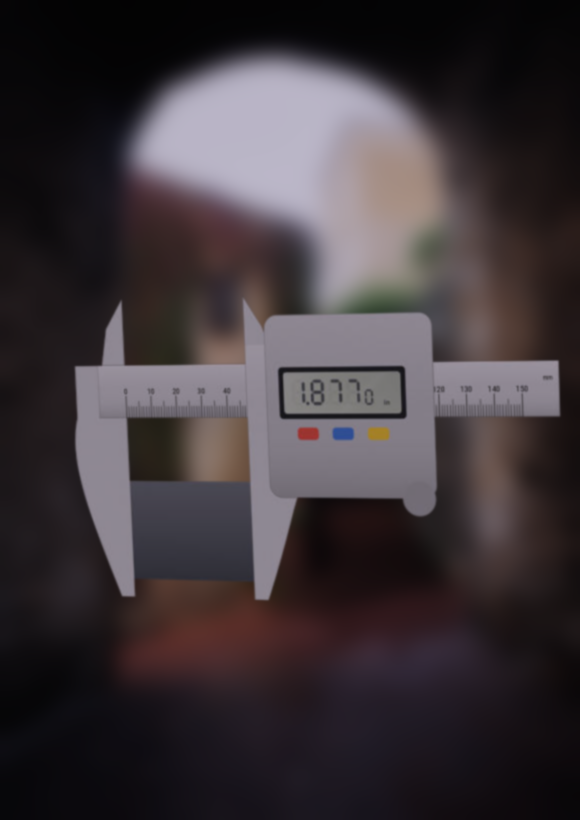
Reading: 1.8770
